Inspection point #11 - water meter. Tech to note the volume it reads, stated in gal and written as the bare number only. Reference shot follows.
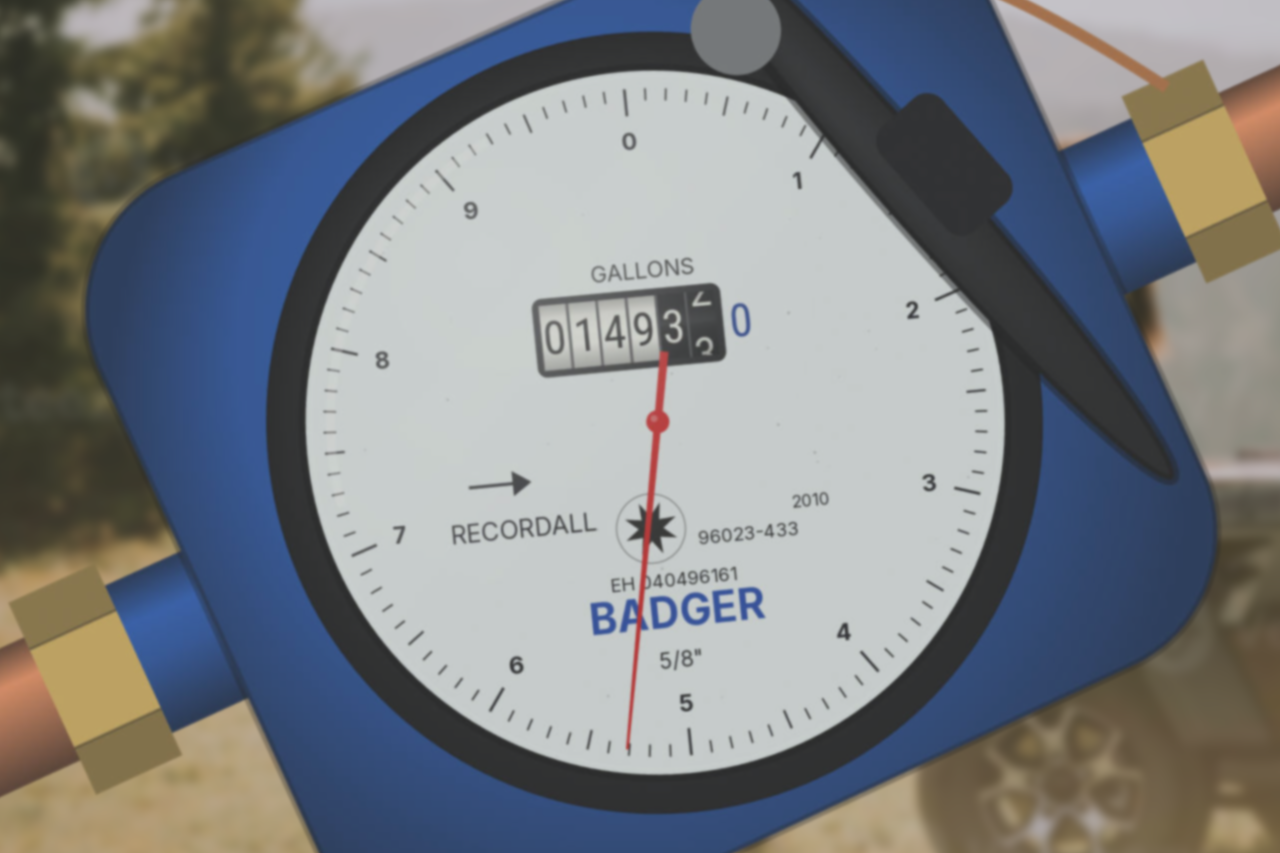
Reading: 149325.3
